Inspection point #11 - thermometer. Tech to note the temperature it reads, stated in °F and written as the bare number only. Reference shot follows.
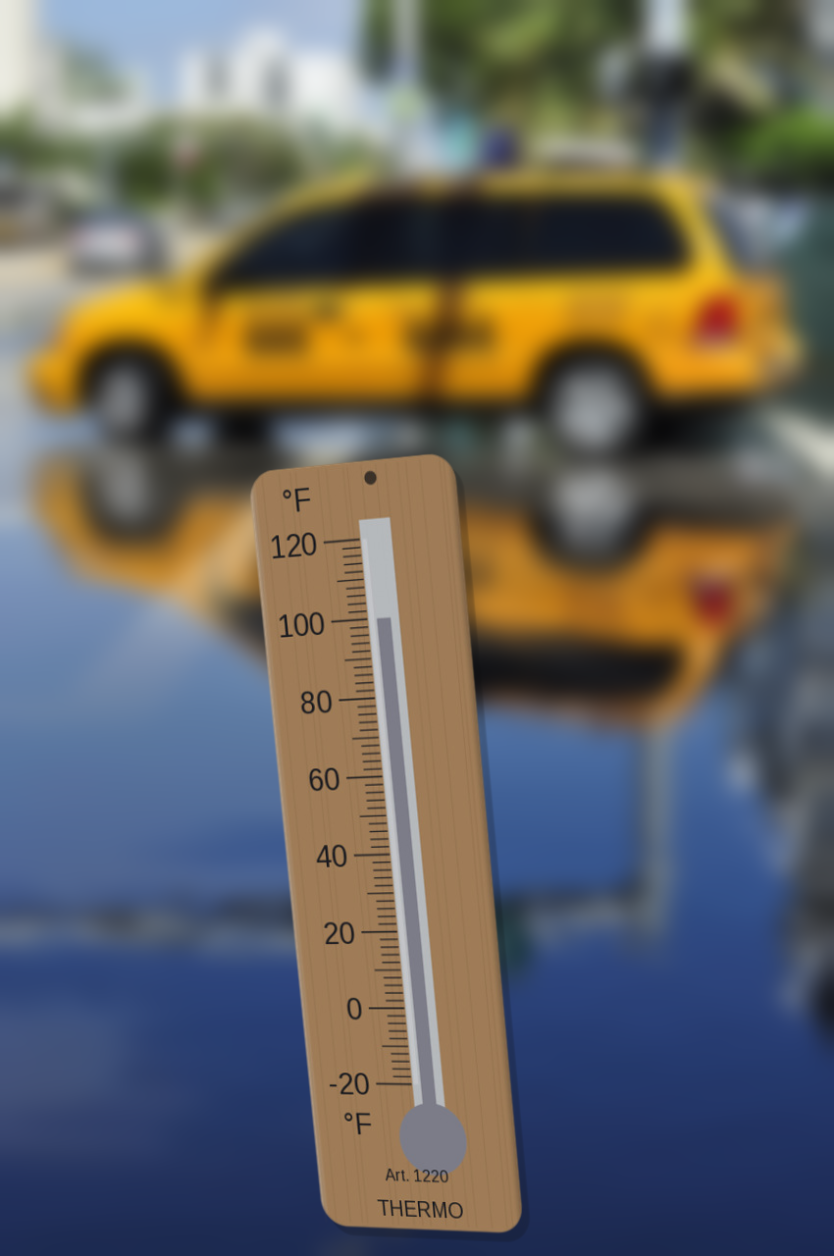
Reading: 100
